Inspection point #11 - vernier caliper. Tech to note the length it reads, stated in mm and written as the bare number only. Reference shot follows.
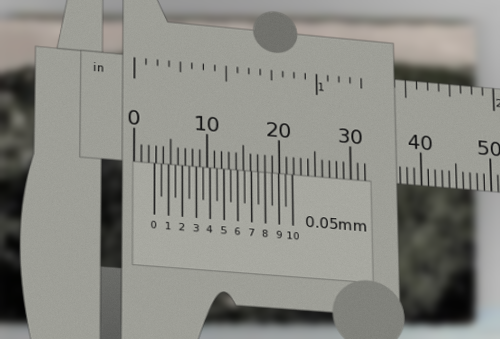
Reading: 2.8
